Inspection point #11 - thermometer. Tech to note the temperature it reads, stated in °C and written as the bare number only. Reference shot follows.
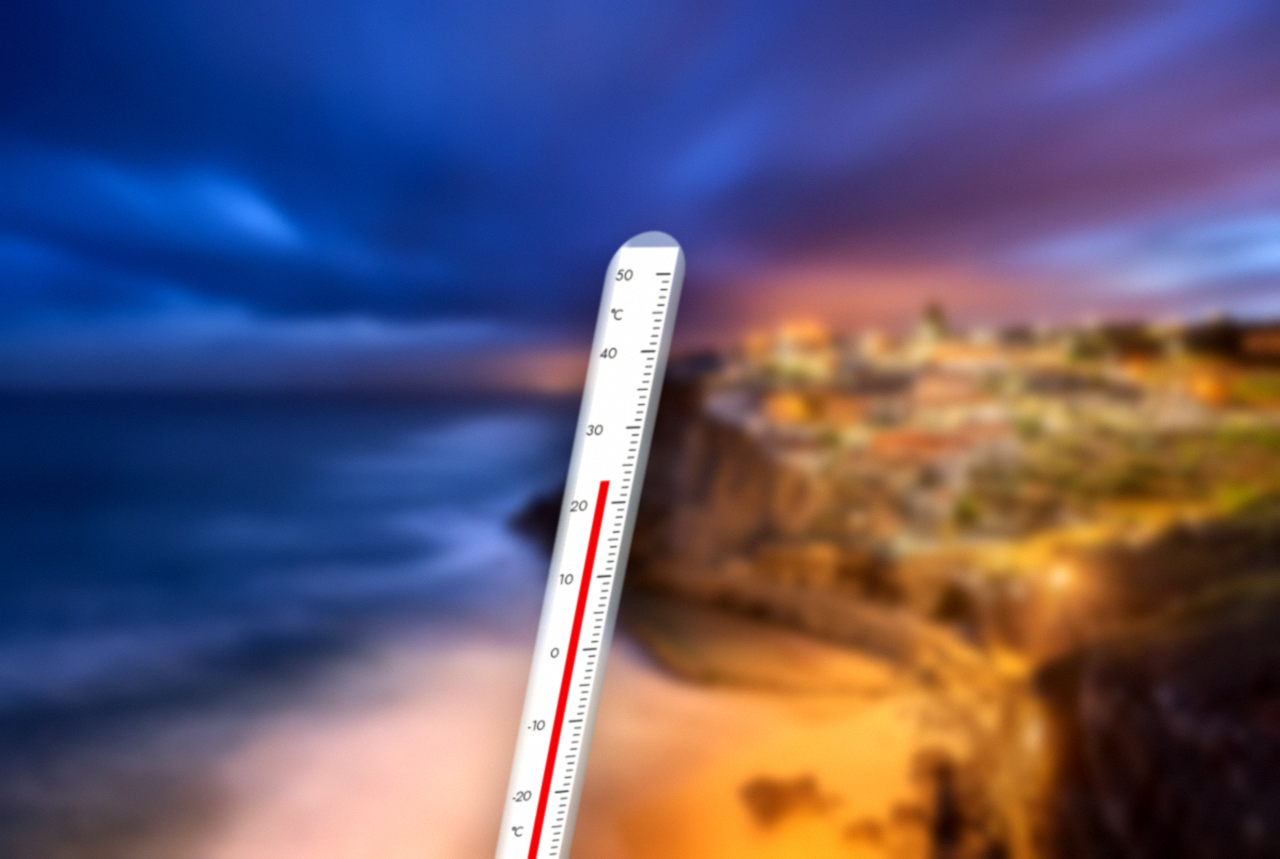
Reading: 23
